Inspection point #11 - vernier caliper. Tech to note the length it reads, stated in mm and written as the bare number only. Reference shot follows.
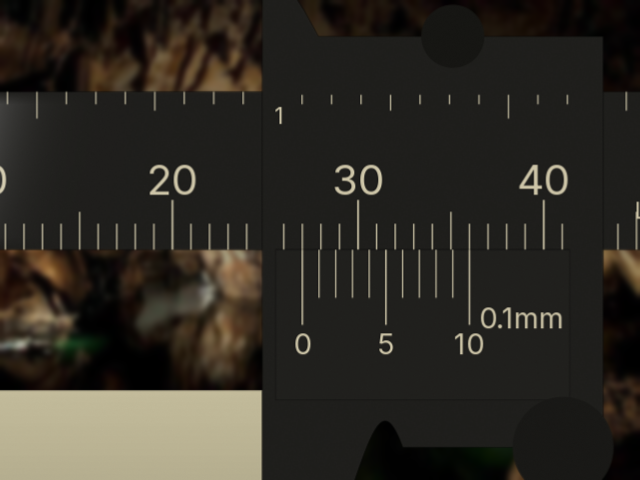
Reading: 27.0
